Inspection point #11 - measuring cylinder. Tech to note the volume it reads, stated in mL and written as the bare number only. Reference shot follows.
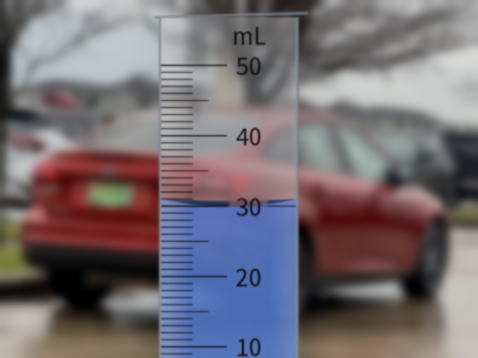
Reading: 30
